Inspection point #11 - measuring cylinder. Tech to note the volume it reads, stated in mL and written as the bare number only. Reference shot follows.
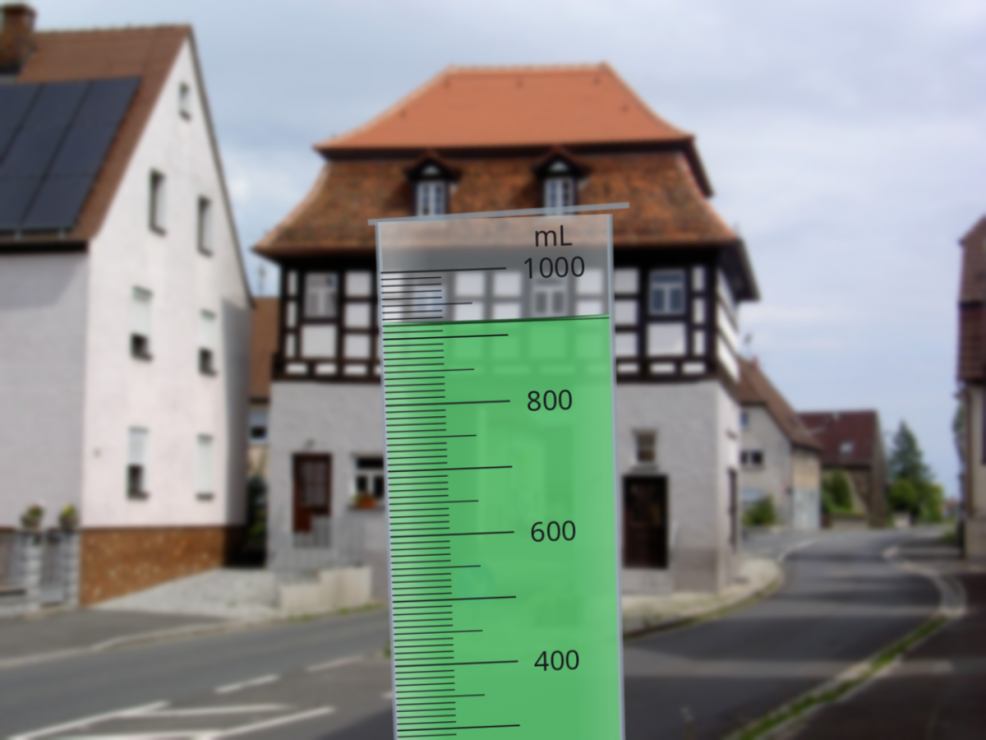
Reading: 920
